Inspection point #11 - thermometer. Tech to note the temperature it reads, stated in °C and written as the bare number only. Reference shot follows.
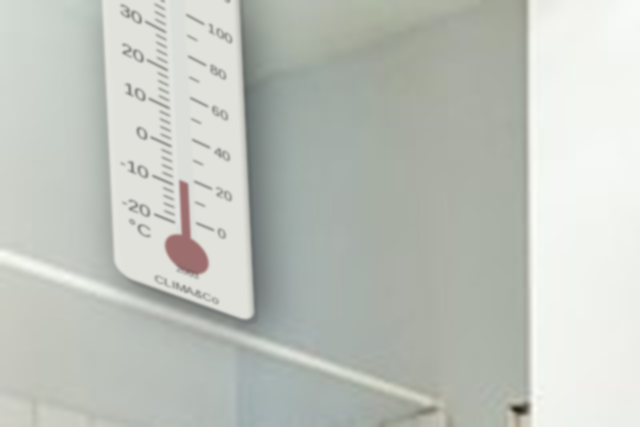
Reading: -8
